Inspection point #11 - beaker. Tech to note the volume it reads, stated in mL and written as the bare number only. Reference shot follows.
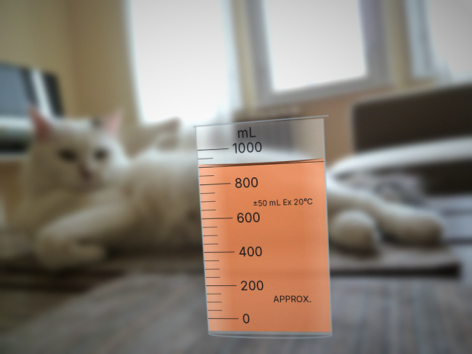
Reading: 900
